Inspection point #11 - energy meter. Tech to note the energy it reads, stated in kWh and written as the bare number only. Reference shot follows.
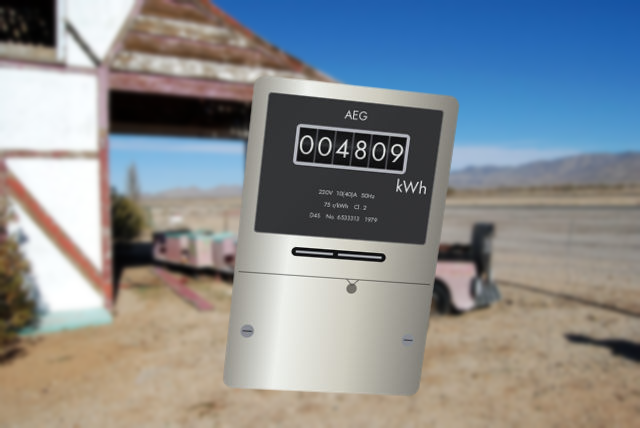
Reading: 4809
